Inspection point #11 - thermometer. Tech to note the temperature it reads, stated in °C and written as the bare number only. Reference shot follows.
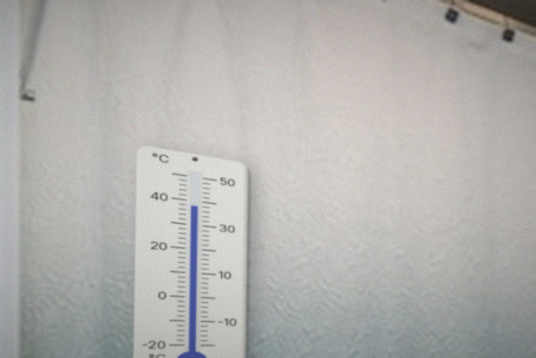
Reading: 38
